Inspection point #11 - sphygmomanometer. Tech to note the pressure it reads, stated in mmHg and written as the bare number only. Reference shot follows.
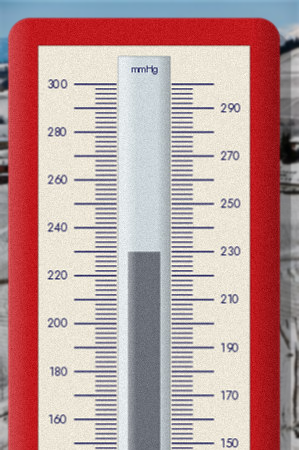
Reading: 230
